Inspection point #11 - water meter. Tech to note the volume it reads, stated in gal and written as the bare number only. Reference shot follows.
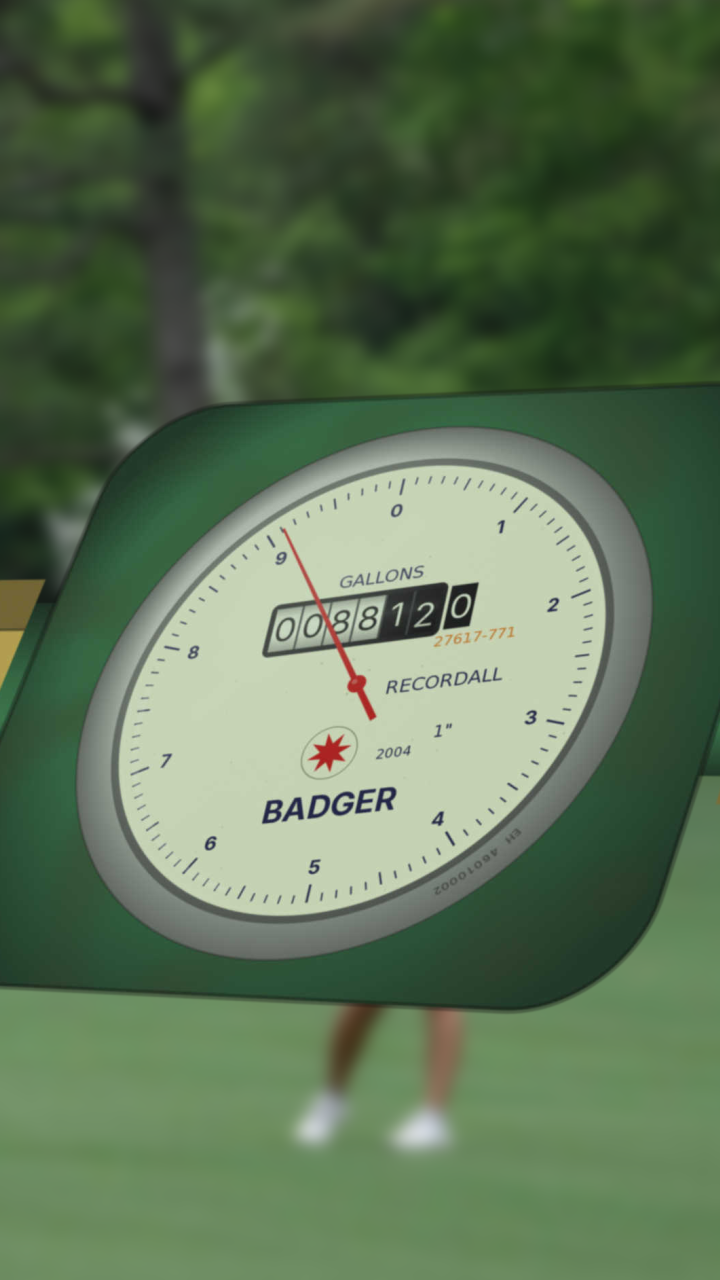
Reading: 88119.1
